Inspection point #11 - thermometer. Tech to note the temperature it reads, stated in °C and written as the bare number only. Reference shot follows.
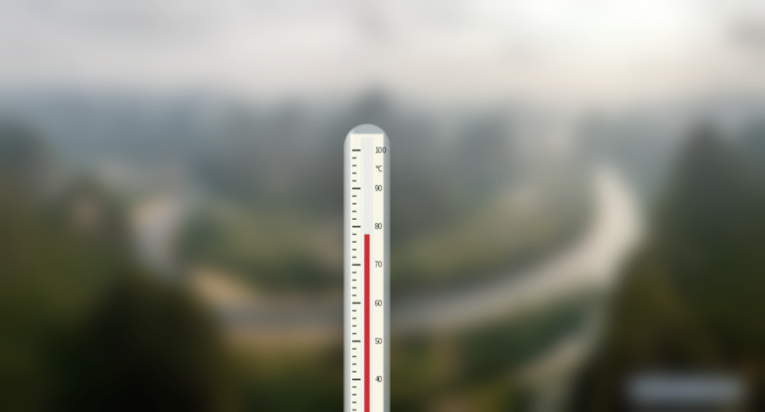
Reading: 78
